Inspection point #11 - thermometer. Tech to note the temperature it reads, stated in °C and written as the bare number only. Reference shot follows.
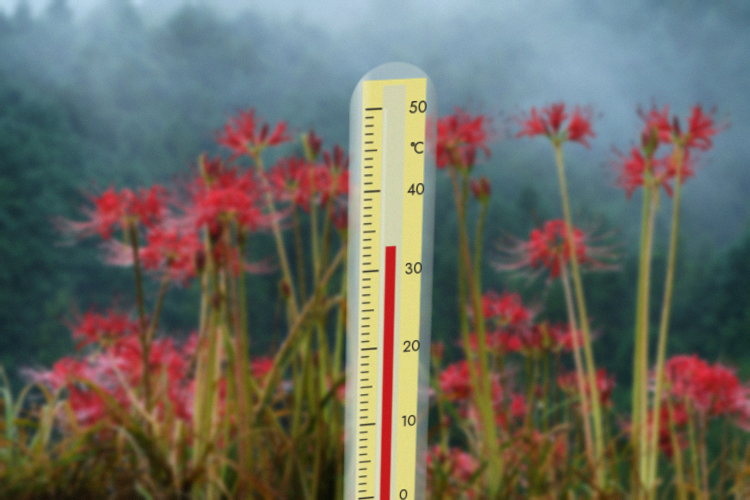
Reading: 33
